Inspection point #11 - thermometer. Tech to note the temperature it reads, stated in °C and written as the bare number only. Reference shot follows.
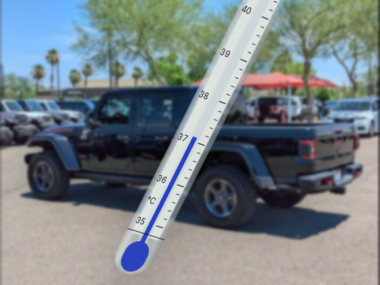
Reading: 37.1
